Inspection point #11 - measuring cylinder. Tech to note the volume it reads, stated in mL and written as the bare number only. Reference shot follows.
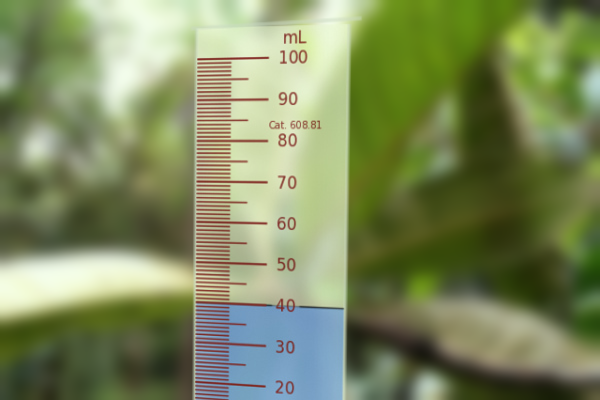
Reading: 40
